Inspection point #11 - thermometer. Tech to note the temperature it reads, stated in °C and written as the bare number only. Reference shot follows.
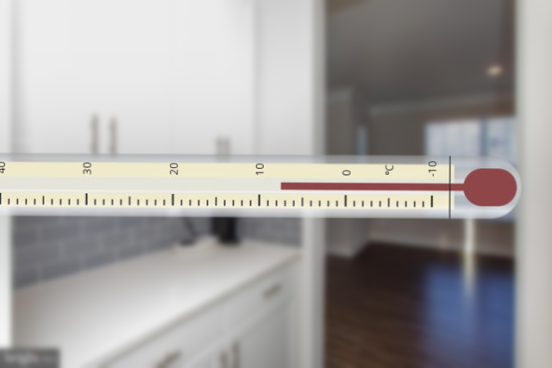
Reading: 7.5
